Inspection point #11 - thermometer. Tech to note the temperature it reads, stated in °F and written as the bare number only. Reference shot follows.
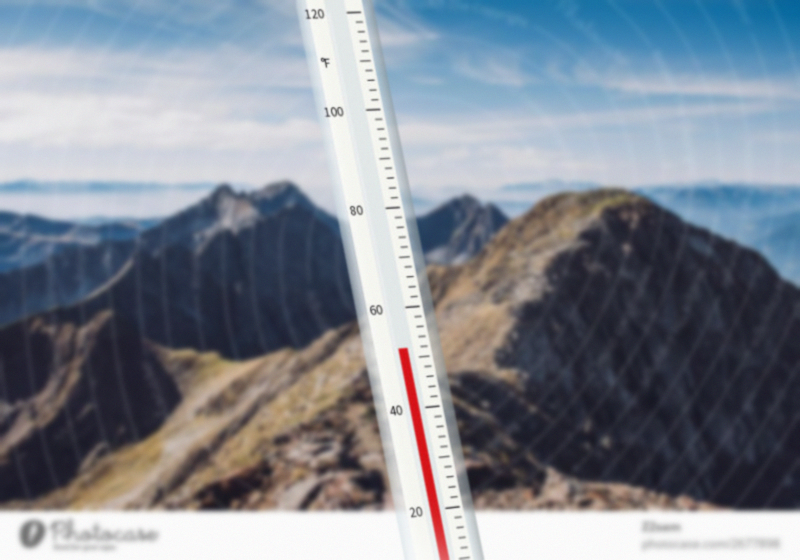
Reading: 52
